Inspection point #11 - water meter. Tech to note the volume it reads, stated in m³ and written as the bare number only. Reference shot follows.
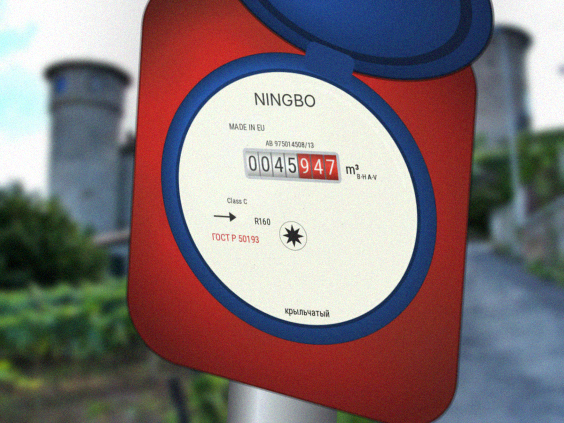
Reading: 45.947
